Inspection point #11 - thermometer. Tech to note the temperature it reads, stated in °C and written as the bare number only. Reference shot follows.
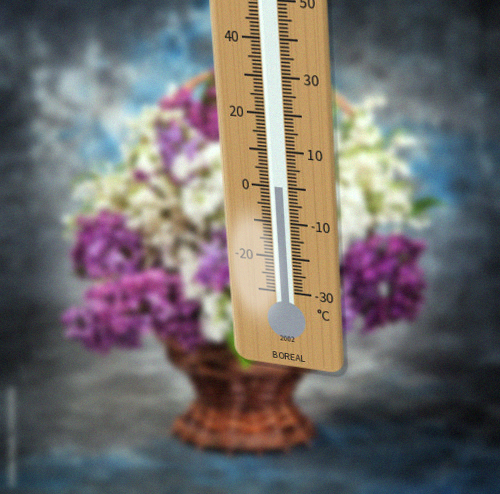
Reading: 0
